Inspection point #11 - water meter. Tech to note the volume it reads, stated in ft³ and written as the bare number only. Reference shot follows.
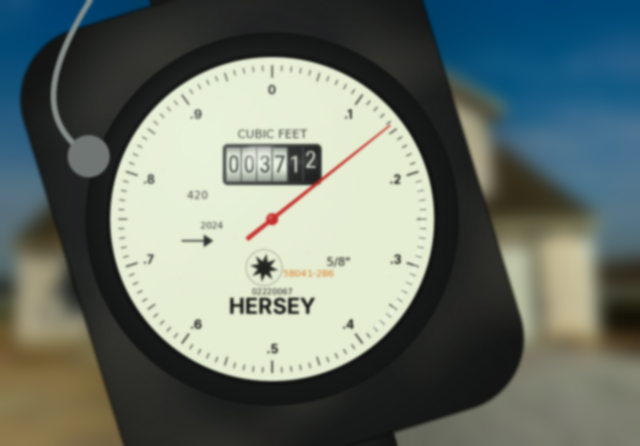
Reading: 3712.14
